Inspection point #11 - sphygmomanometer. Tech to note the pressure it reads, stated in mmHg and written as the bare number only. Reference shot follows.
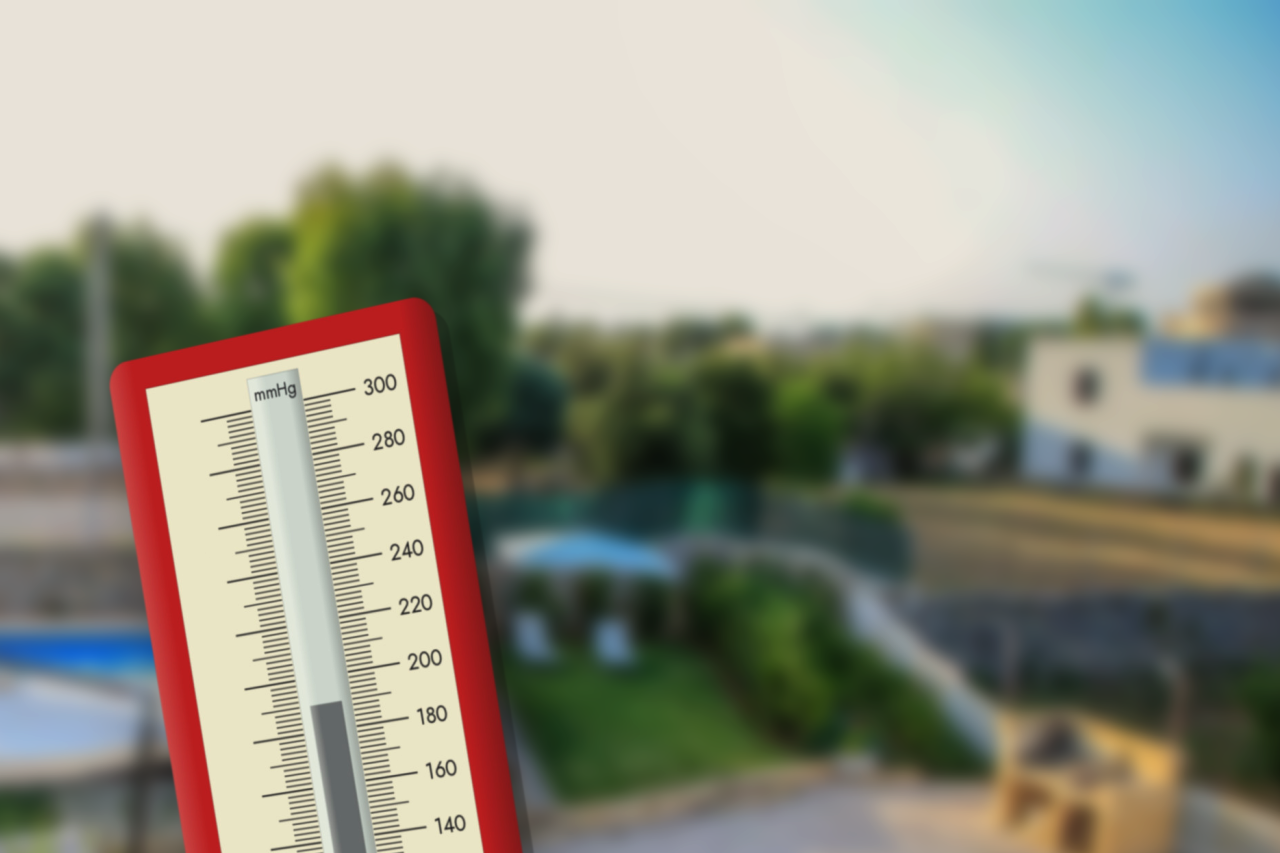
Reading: 190
